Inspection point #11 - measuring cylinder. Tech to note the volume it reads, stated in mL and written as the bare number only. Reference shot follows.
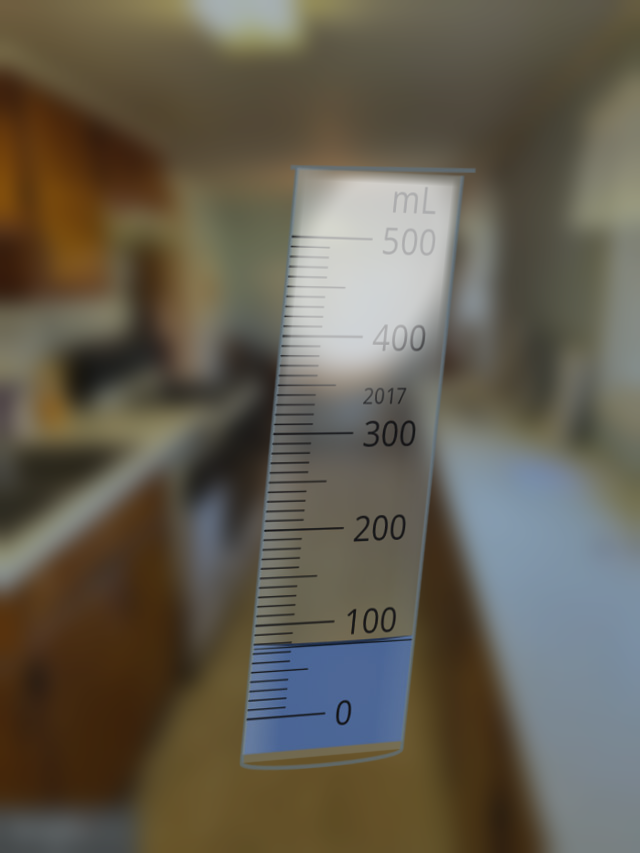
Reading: 75
